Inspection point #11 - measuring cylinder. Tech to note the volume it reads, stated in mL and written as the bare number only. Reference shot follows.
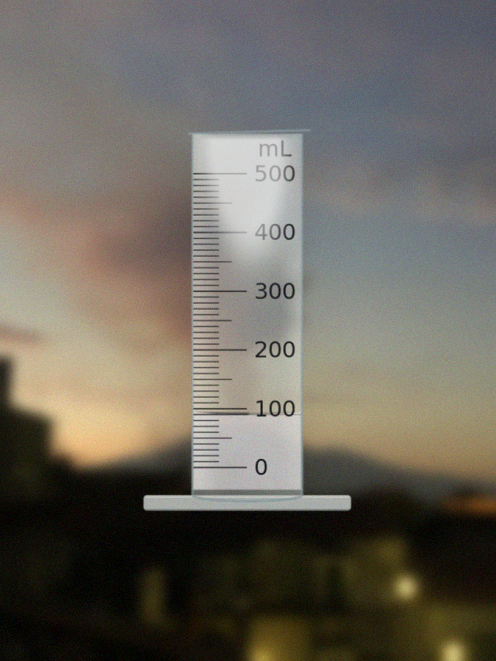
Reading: 90
